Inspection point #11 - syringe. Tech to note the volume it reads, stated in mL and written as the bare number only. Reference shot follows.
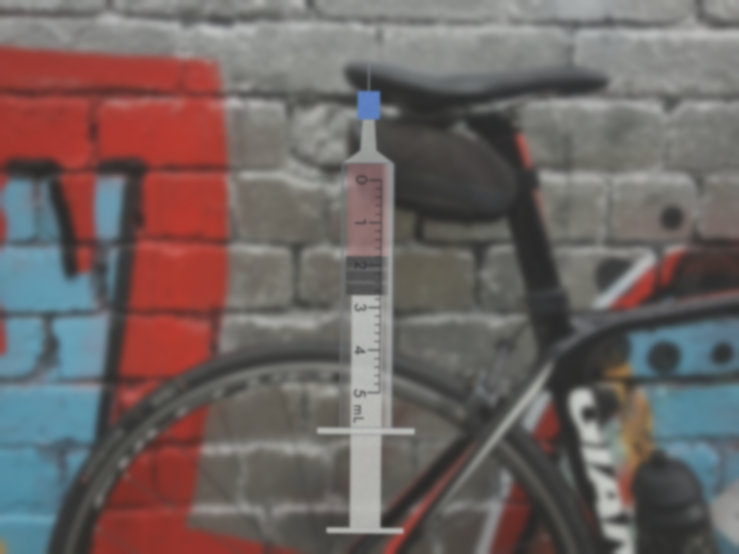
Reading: 1.8
